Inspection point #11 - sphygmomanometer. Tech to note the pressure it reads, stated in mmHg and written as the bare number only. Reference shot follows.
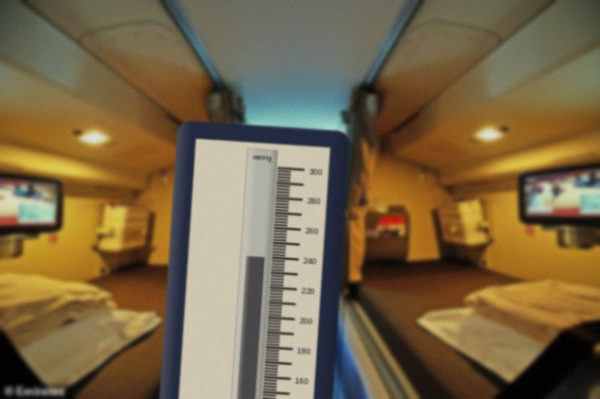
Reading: 240
